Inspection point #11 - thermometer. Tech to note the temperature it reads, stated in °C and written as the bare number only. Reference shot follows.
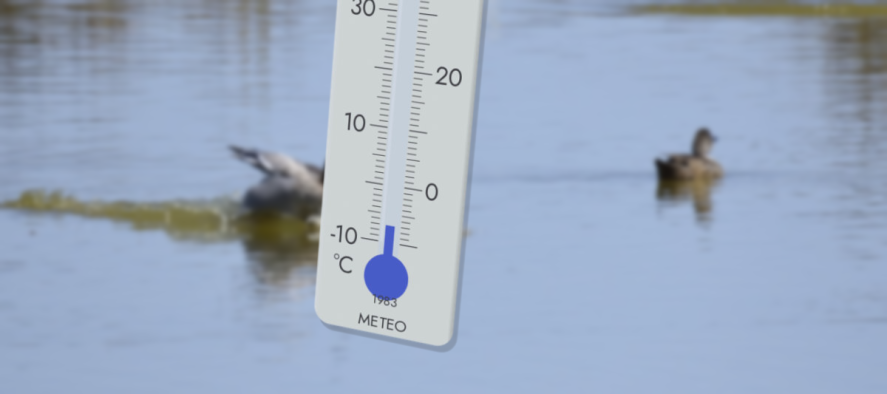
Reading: -7
